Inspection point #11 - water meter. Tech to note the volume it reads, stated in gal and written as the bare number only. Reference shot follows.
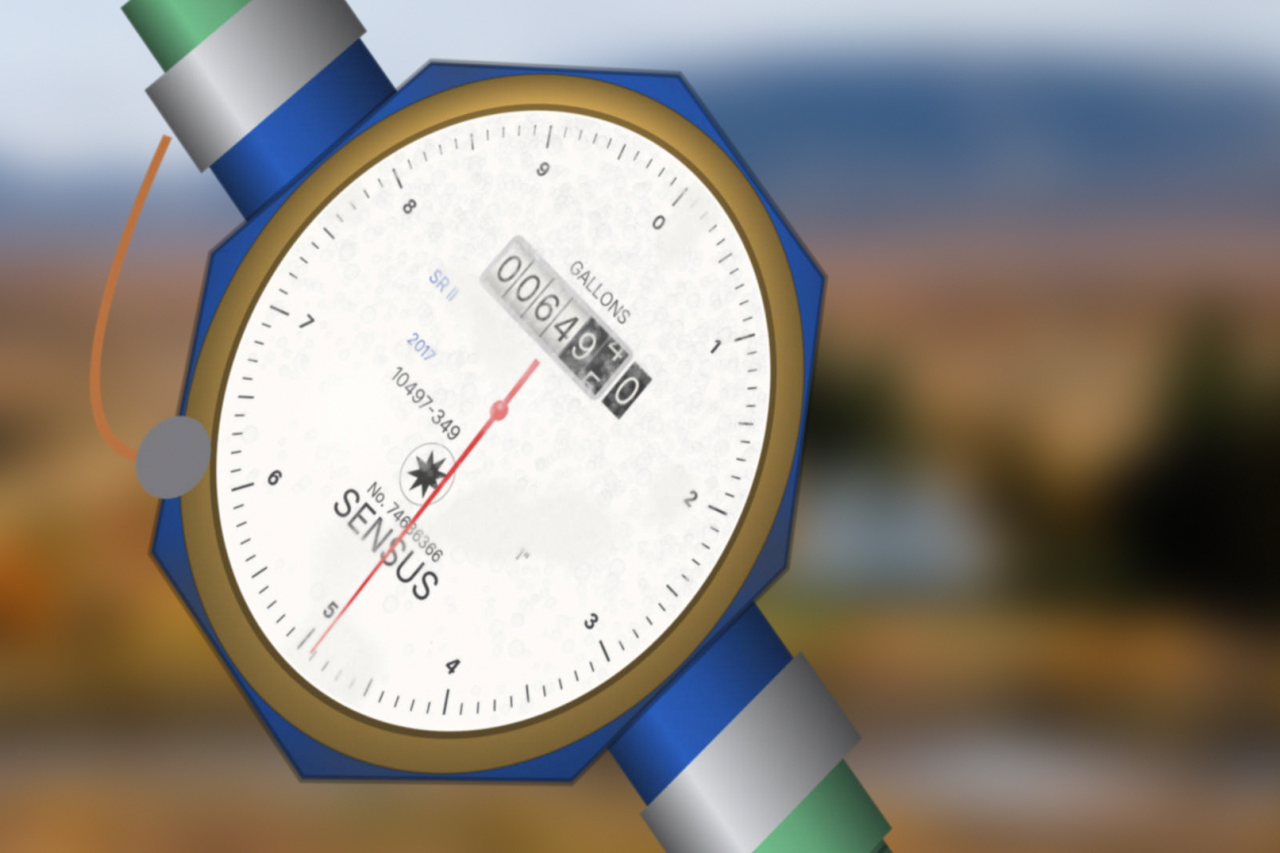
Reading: 64944.9
